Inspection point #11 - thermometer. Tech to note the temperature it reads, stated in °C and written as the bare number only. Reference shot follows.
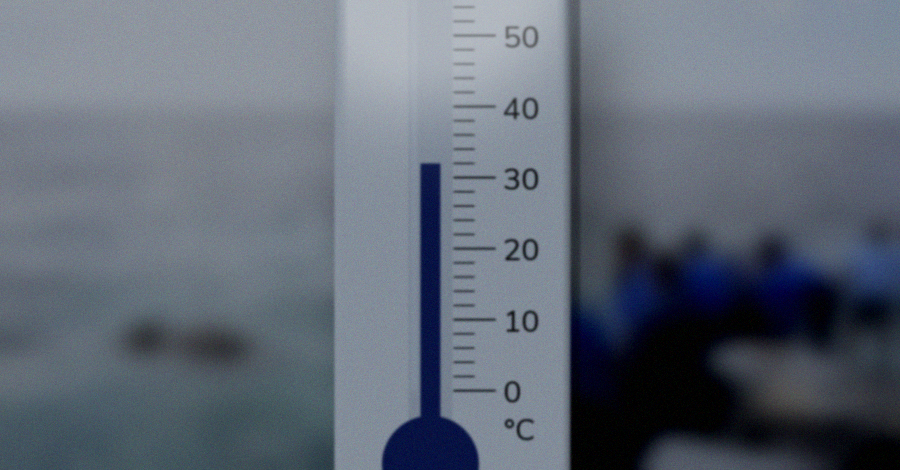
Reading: 32
